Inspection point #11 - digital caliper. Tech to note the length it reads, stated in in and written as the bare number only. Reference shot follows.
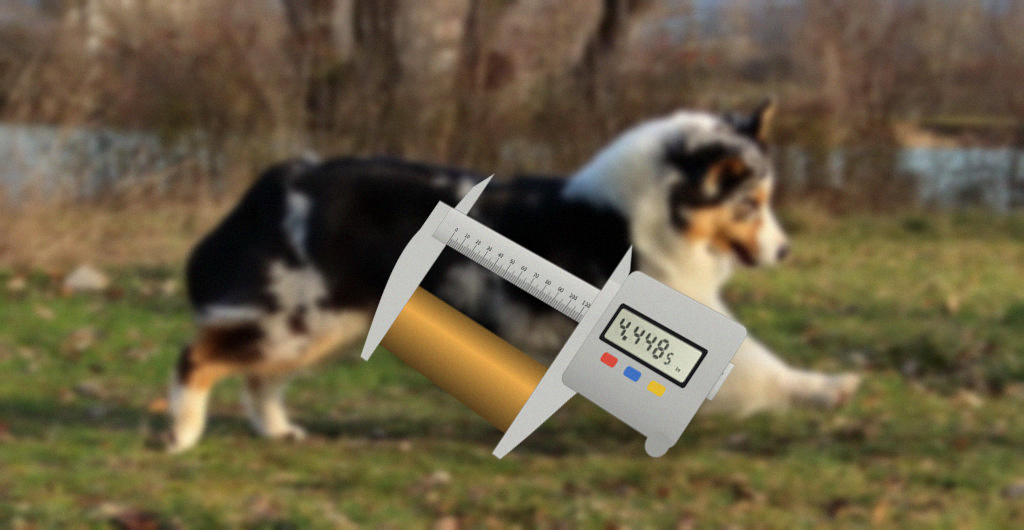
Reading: 4.4485
